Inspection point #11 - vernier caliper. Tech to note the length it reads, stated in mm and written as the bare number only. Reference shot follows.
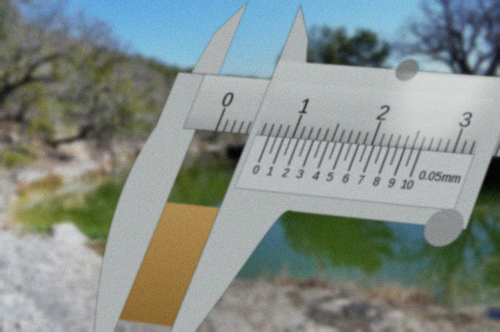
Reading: 7.0
